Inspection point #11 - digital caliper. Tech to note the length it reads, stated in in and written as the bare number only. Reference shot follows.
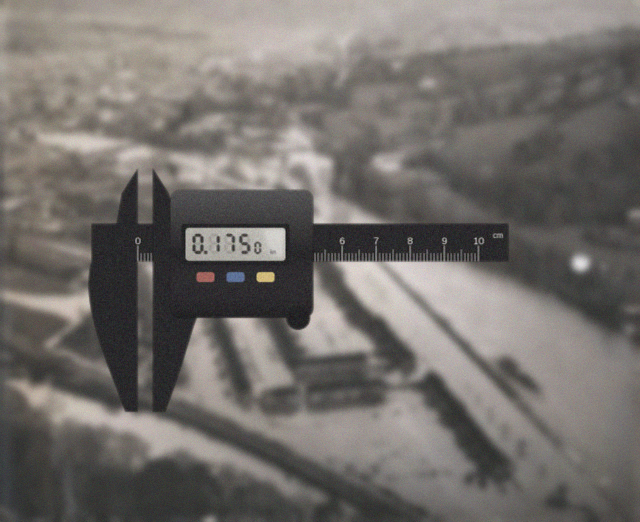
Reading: 0.1750
